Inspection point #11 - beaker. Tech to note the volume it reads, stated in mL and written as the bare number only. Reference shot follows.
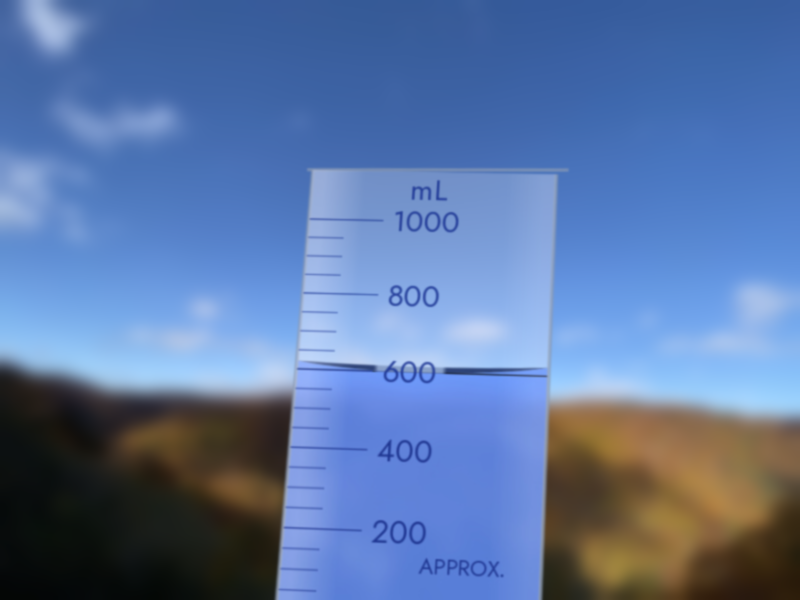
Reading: 600
